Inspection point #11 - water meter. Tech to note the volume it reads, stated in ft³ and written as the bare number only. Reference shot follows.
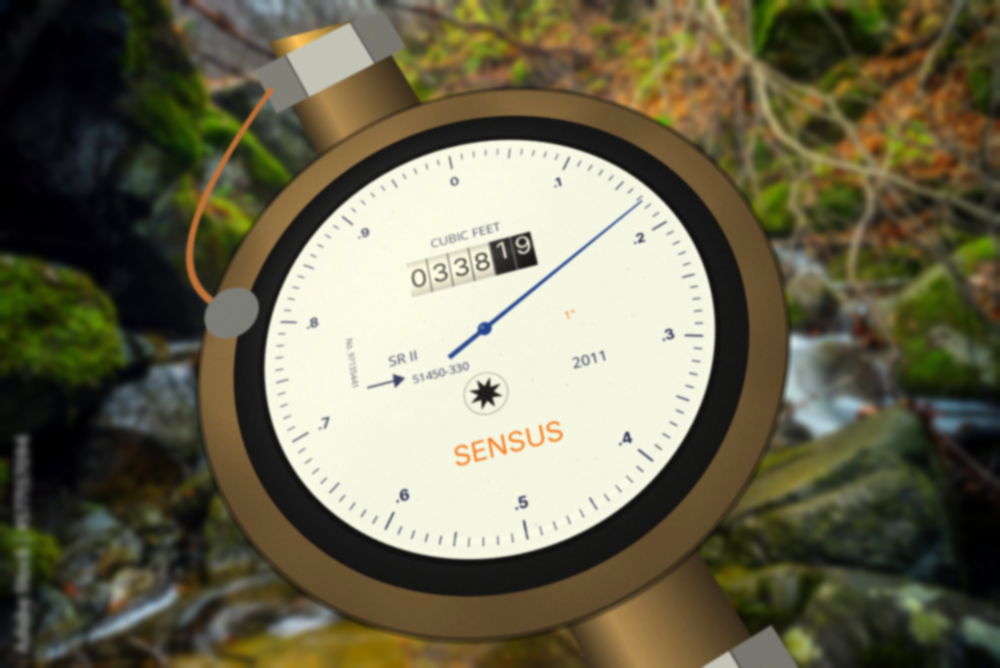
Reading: 33819.17
